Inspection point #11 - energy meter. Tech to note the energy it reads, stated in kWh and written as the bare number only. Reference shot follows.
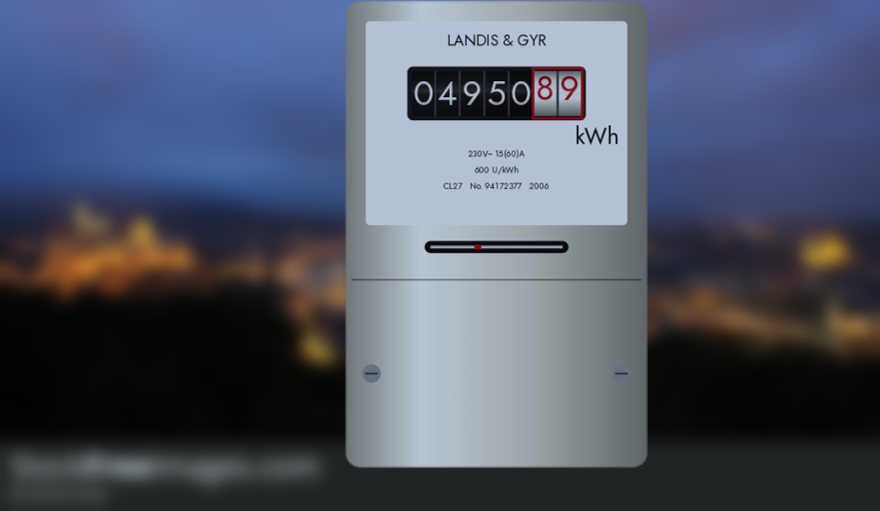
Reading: 4950.89
